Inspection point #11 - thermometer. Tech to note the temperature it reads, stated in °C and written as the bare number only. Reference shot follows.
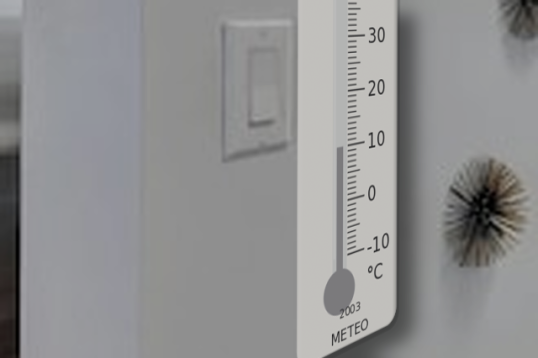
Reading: 10
